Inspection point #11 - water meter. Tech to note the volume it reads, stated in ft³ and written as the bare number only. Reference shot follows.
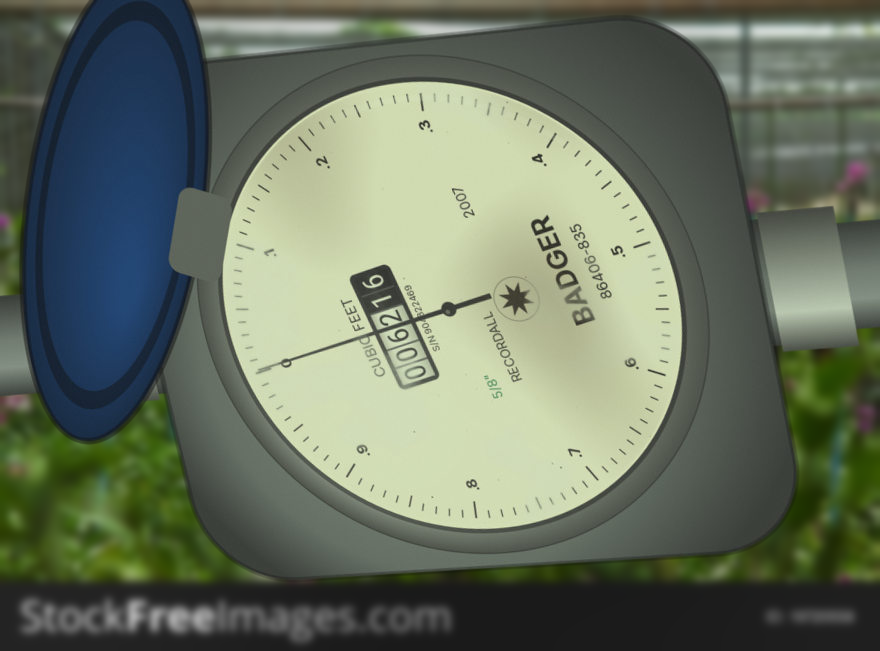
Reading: 6216.00
